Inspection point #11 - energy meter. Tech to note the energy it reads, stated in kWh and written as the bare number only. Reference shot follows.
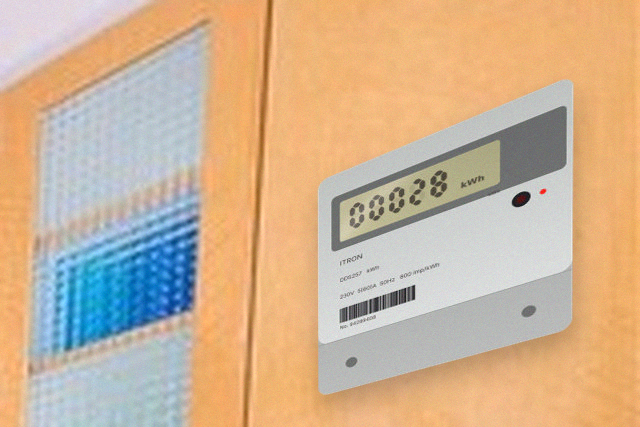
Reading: 28
